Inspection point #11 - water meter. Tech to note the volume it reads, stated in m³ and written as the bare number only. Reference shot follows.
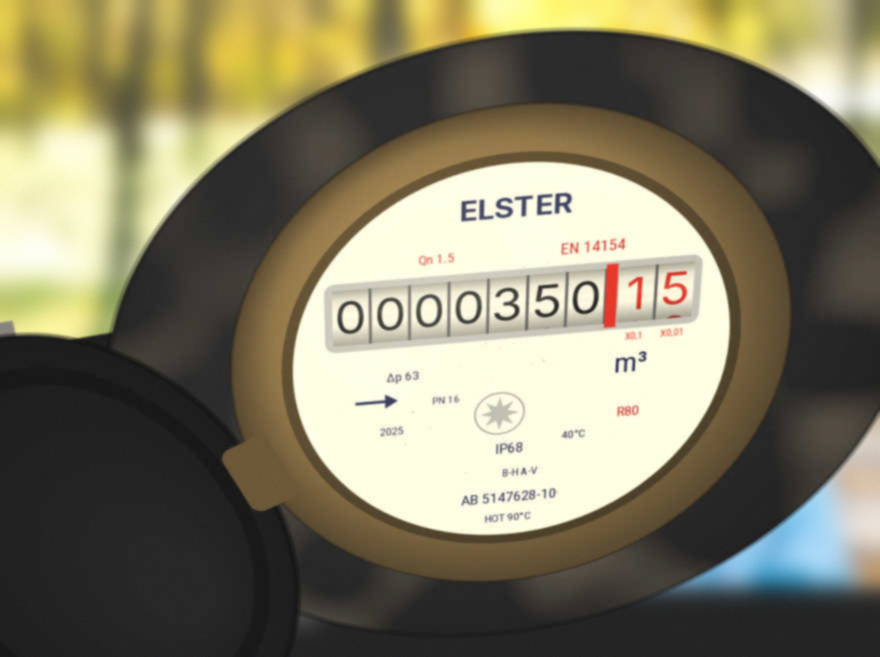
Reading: 350.15
